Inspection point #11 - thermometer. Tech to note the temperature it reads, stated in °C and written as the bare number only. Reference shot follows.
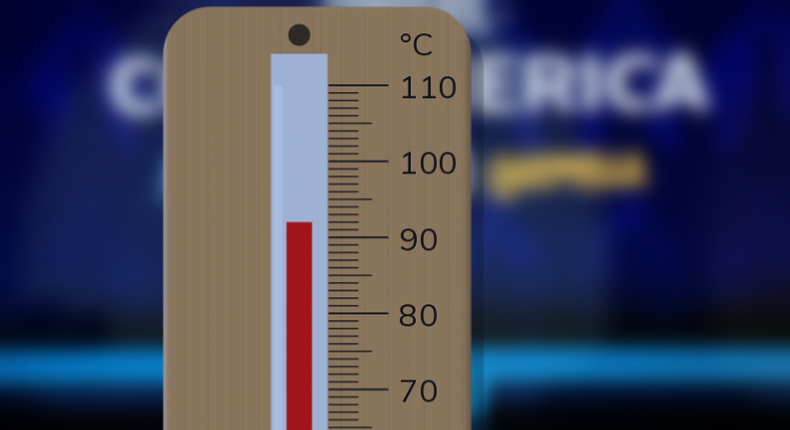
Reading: 92
